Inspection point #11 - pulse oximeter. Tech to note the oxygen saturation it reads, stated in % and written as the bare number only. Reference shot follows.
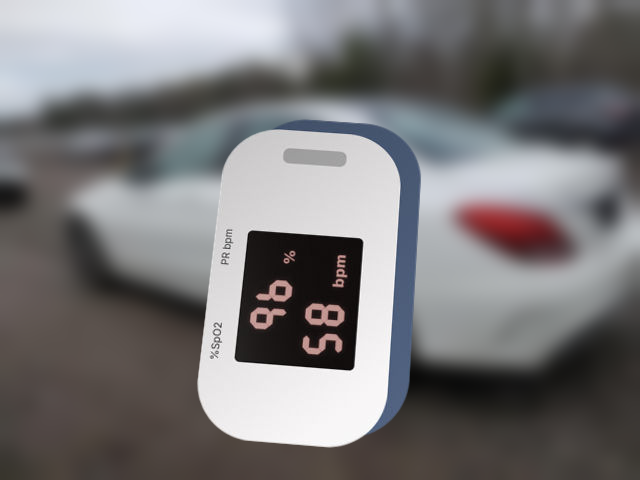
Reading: 96
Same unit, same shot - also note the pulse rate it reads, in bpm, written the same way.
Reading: 58
